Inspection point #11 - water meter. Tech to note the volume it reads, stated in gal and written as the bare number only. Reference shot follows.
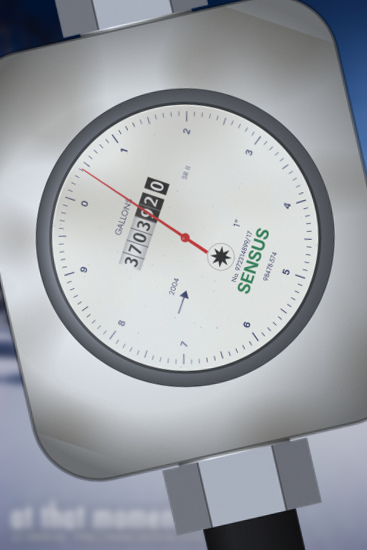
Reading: 3703920.4
